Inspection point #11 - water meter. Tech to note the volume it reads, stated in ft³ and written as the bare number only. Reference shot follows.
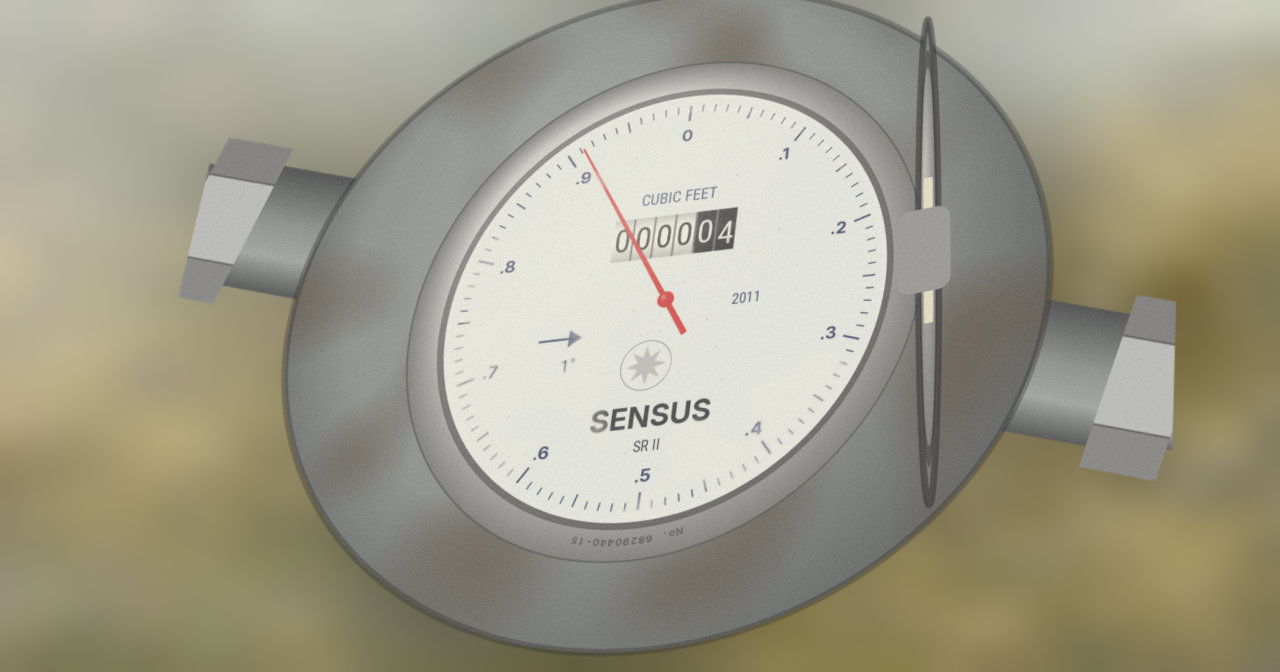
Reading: 3.91
